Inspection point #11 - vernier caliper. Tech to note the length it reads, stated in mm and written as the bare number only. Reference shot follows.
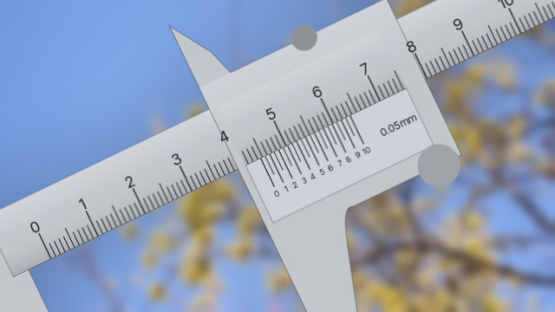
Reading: 44.6
